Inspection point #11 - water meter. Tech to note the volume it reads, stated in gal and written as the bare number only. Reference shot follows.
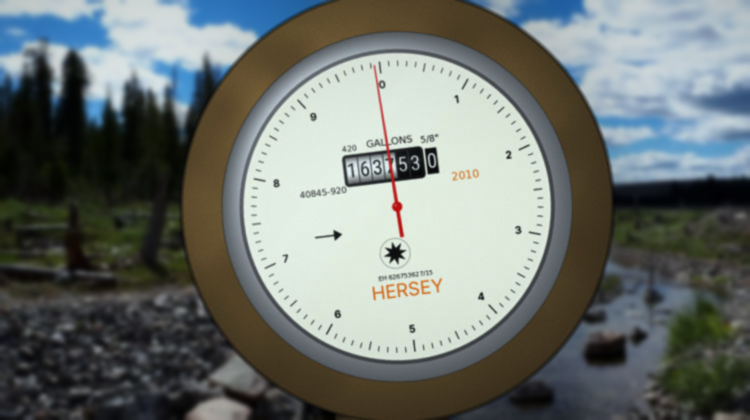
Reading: 1637529.9
